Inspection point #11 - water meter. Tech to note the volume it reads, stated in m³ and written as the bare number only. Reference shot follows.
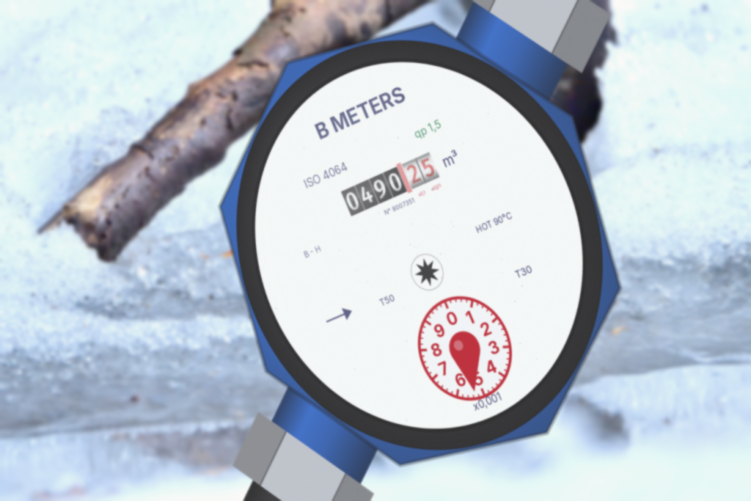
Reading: 490.255
